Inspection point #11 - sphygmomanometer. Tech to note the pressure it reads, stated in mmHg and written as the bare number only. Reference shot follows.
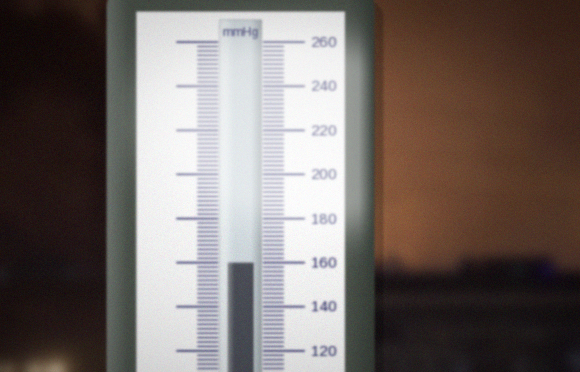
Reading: 160
